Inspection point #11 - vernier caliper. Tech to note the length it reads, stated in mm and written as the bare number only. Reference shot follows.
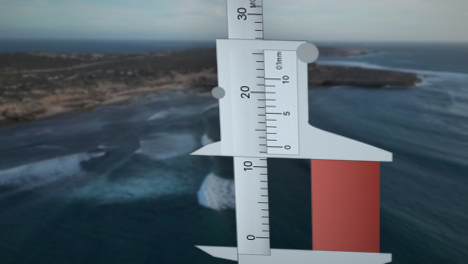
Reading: 12.8
